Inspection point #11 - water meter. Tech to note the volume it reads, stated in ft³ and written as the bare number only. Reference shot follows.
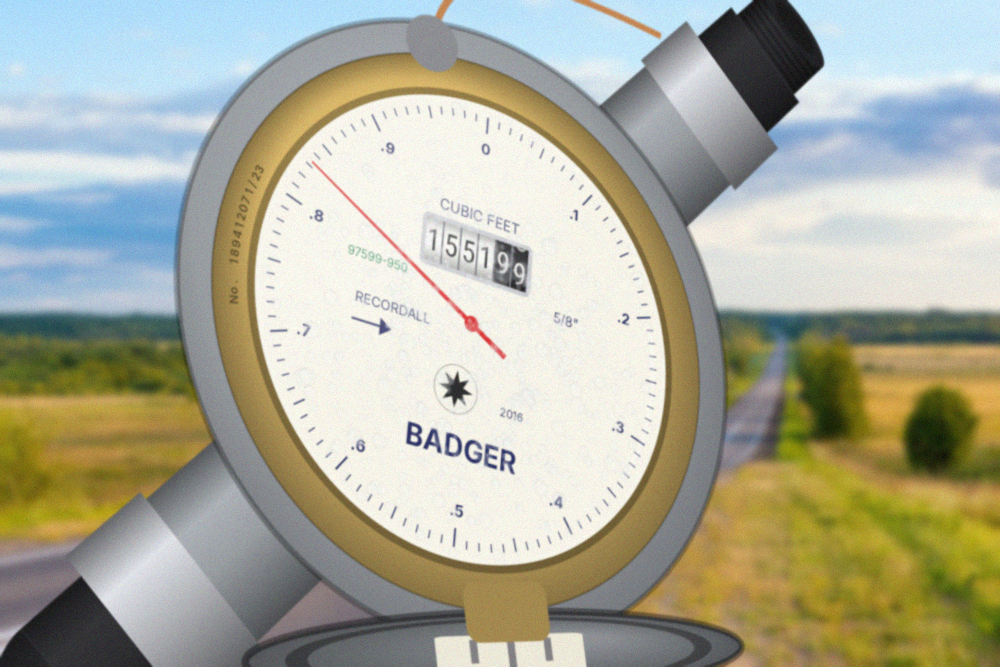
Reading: 155198.83
